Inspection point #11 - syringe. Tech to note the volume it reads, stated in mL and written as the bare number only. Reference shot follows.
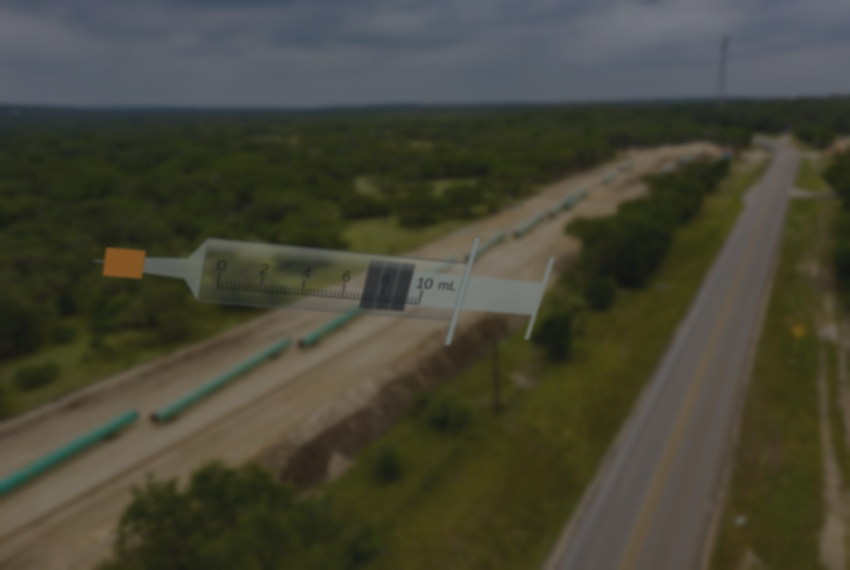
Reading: 7
